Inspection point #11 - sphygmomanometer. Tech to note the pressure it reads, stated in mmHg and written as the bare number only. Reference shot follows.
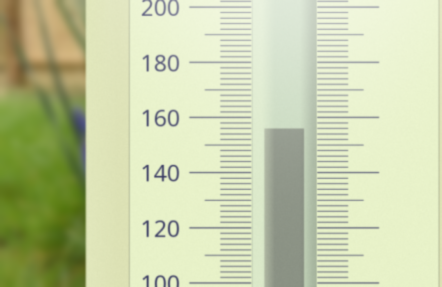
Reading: 156
